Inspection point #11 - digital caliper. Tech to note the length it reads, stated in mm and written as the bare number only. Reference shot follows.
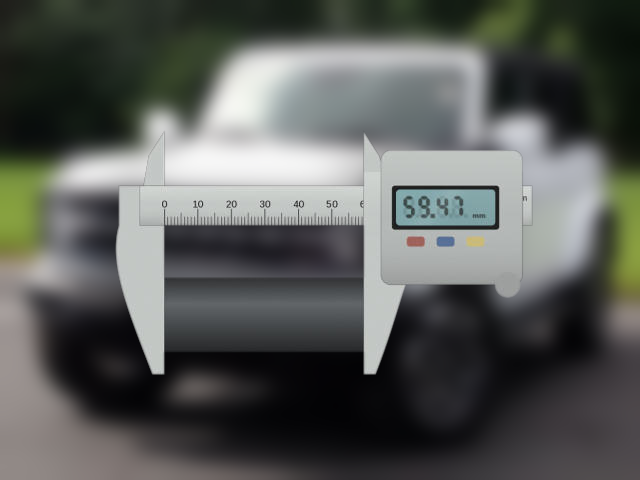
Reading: 59.47
